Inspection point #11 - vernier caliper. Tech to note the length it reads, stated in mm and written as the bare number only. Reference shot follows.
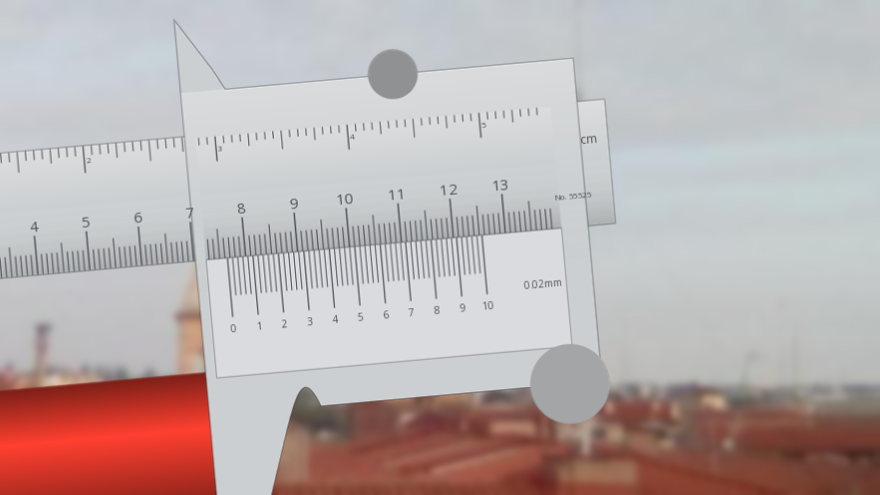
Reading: 76.5
